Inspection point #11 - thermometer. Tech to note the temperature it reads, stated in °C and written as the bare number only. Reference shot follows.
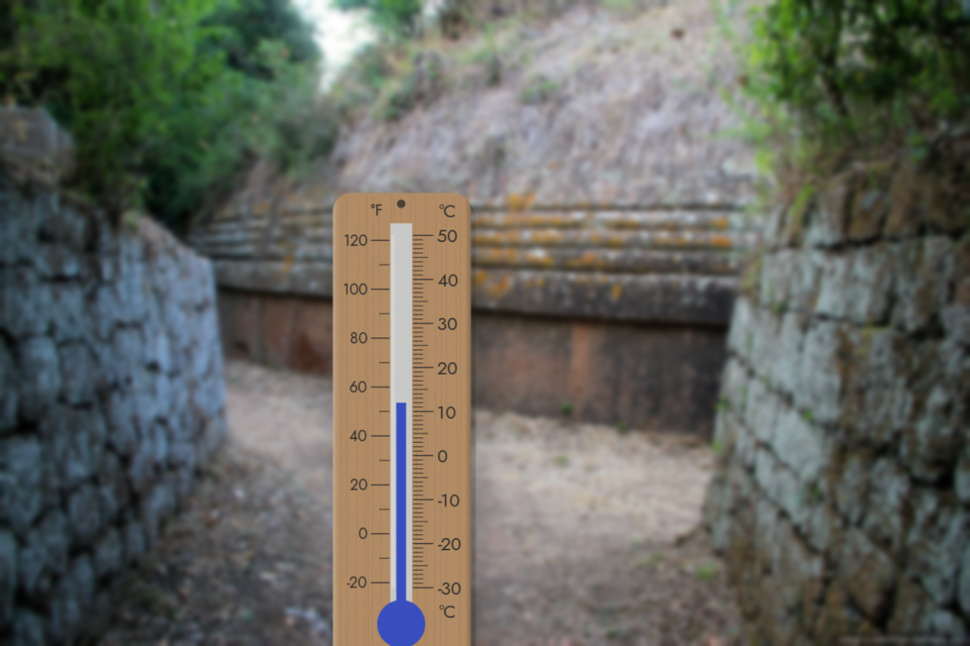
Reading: 12
